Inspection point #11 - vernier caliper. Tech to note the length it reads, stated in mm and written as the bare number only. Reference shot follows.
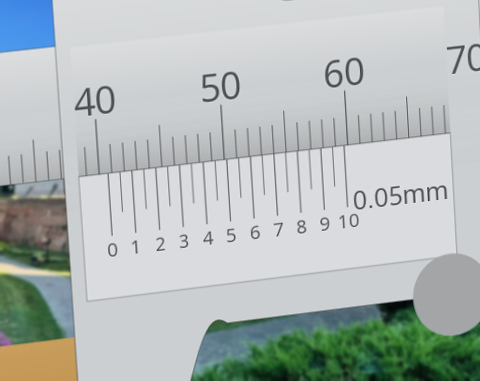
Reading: 40.7
